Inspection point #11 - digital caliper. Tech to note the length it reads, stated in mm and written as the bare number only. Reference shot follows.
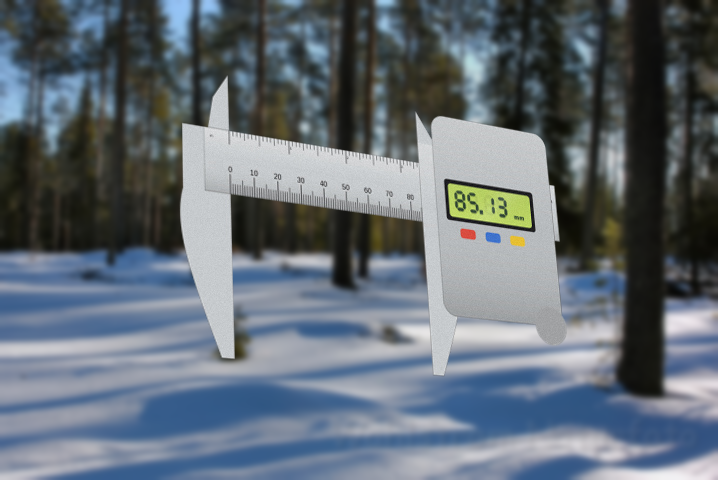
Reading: 85.13
